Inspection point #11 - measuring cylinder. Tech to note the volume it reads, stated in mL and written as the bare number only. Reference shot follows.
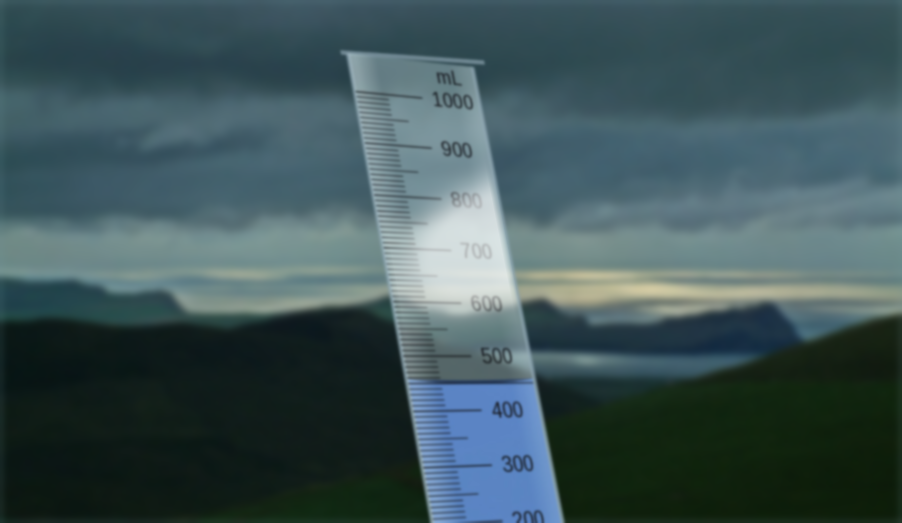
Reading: 450
